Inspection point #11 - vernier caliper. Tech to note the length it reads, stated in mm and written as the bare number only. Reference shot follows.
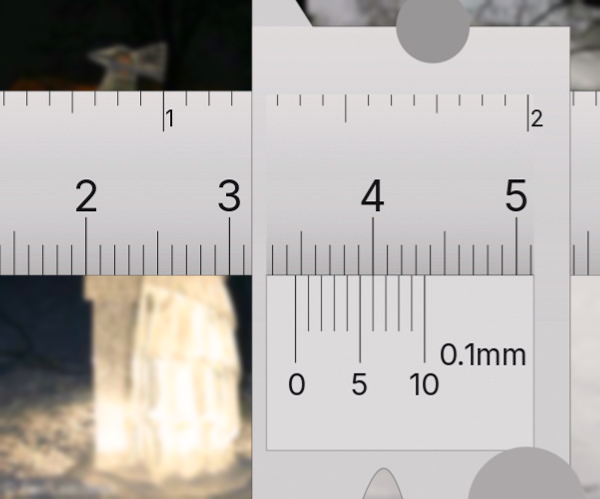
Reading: 34.6
